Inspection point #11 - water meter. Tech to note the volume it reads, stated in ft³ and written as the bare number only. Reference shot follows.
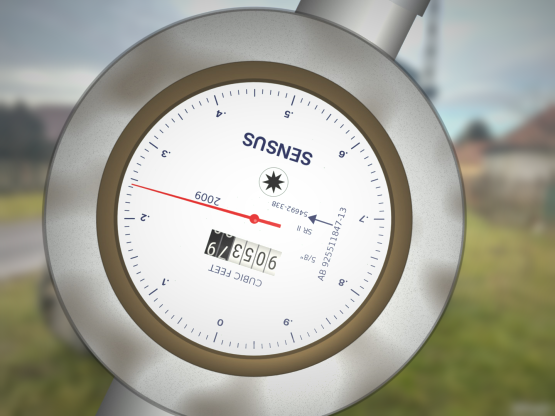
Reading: 905379.24
